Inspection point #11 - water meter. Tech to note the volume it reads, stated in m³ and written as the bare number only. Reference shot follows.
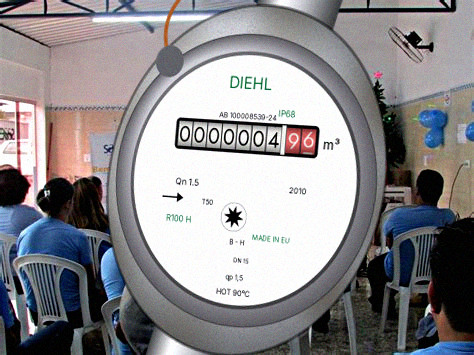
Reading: 4.96
